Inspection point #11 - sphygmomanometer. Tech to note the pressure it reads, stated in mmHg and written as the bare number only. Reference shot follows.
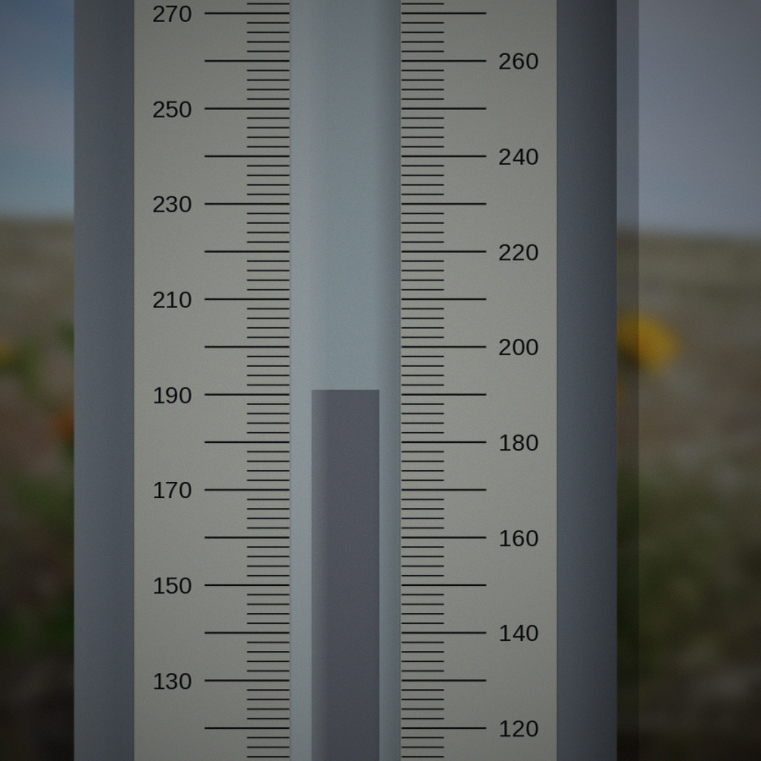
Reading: 191
